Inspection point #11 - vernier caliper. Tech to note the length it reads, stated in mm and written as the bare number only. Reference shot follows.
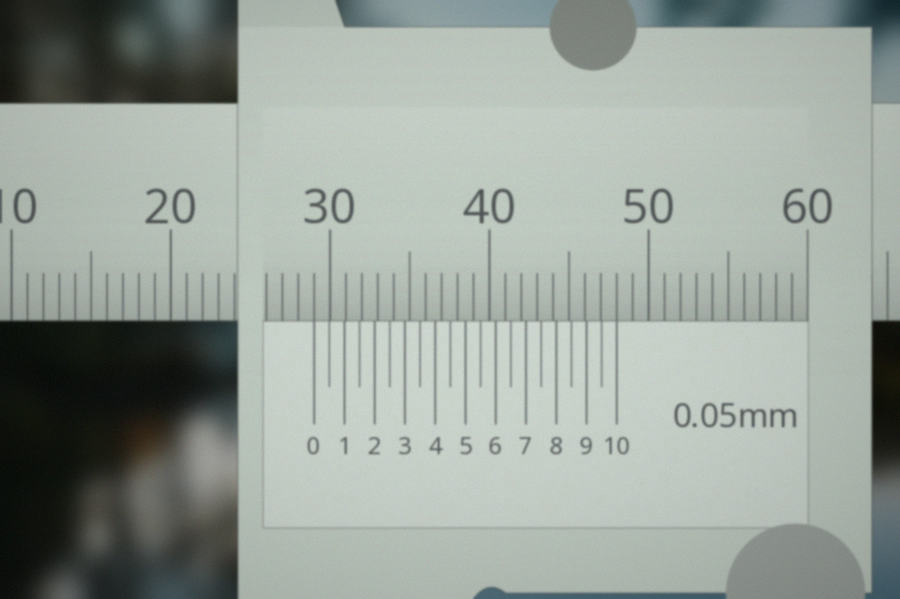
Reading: 29.0
